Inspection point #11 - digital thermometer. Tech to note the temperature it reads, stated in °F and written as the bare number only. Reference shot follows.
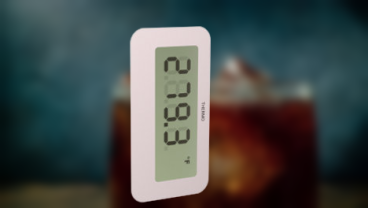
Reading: 279.3
